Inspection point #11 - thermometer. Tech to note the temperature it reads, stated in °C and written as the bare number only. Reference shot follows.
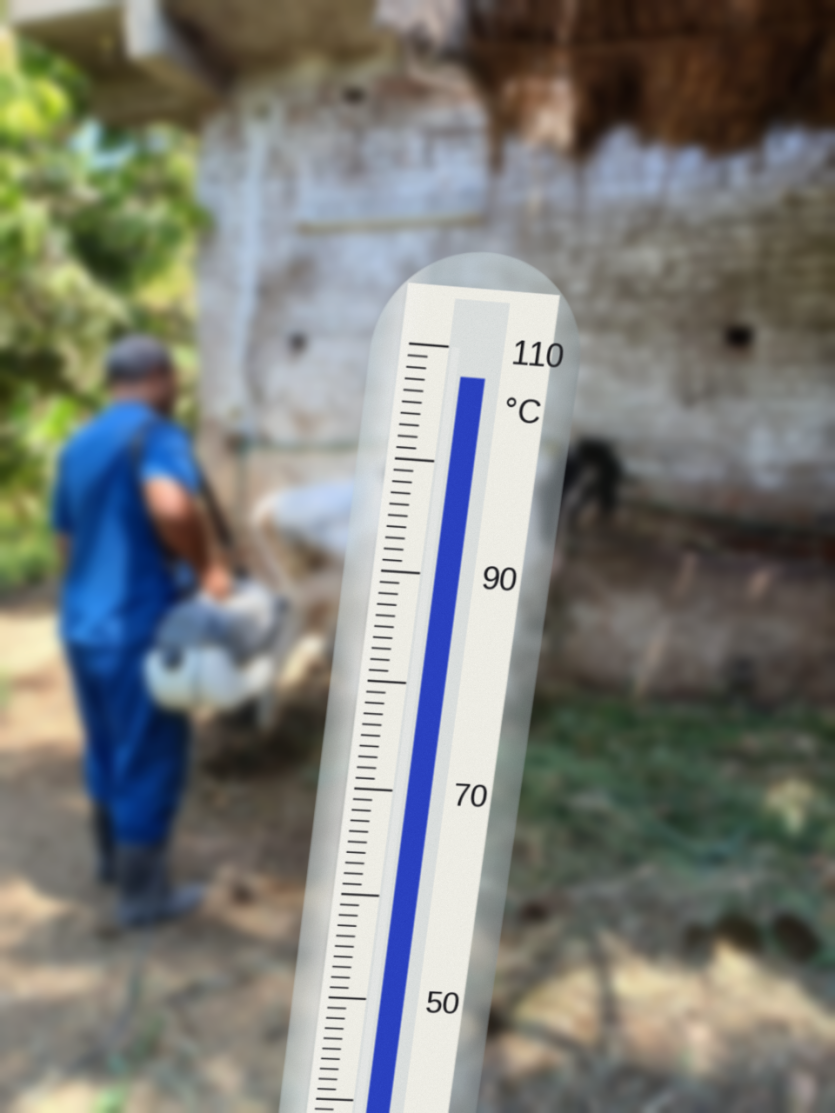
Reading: 107.5
